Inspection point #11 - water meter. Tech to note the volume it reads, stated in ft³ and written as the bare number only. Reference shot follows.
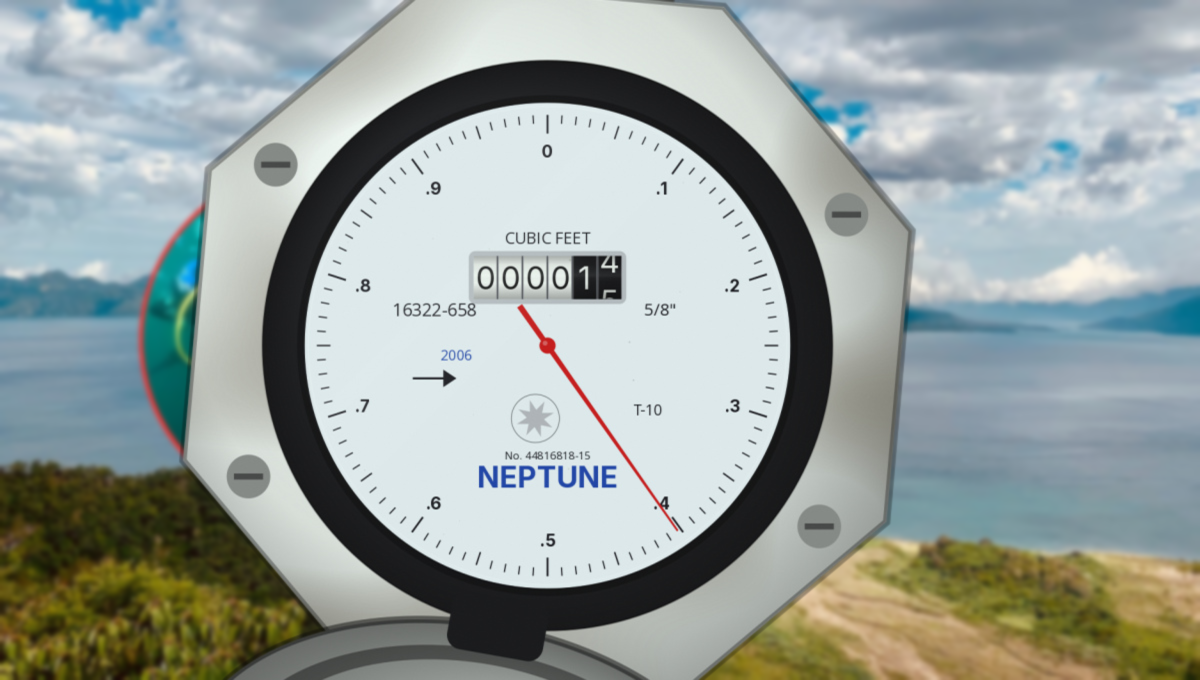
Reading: 14.40
